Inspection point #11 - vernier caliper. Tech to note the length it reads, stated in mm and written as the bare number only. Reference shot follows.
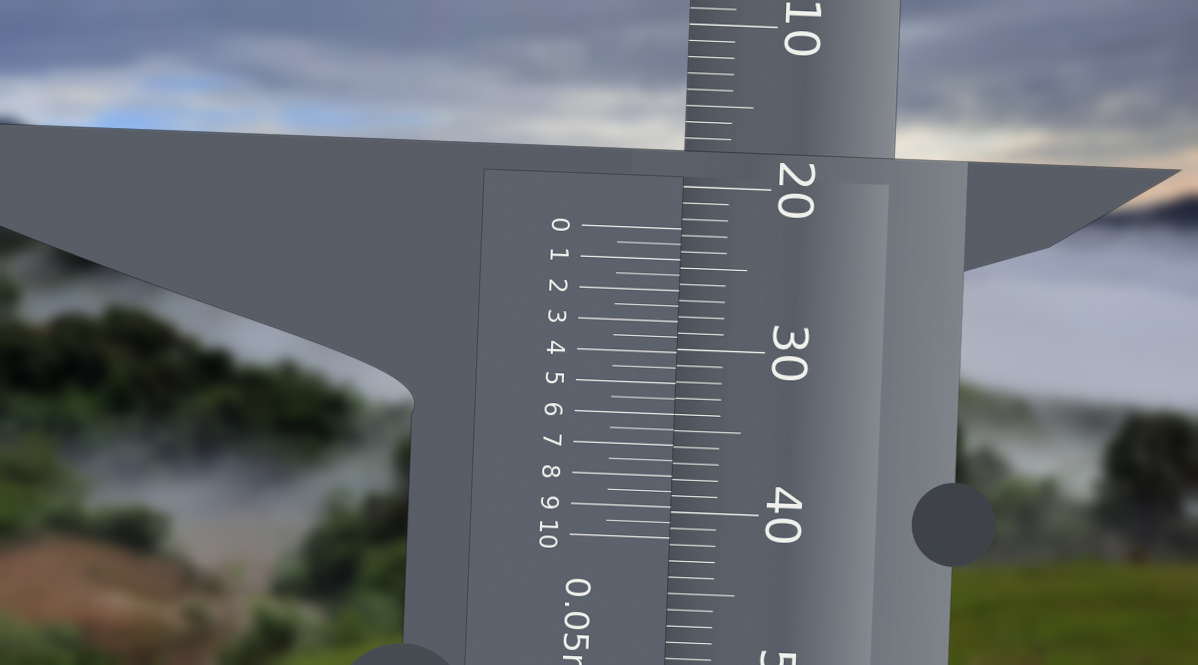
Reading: 22.6
